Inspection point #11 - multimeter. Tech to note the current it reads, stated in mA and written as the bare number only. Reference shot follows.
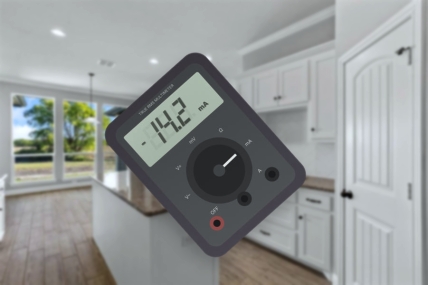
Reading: -14.2
